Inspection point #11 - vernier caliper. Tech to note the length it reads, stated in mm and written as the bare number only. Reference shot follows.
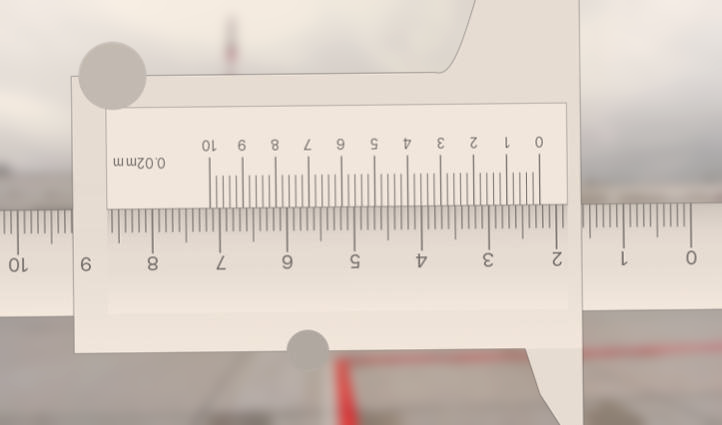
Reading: 22.4
